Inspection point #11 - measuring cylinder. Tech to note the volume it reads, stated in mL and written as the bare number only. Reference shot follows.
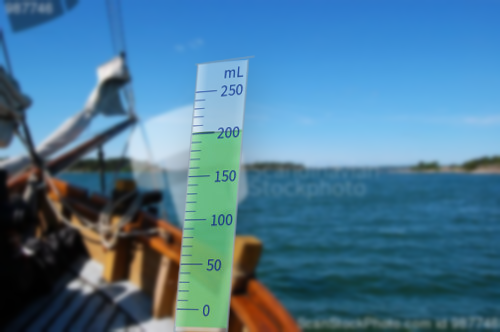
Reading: 200
